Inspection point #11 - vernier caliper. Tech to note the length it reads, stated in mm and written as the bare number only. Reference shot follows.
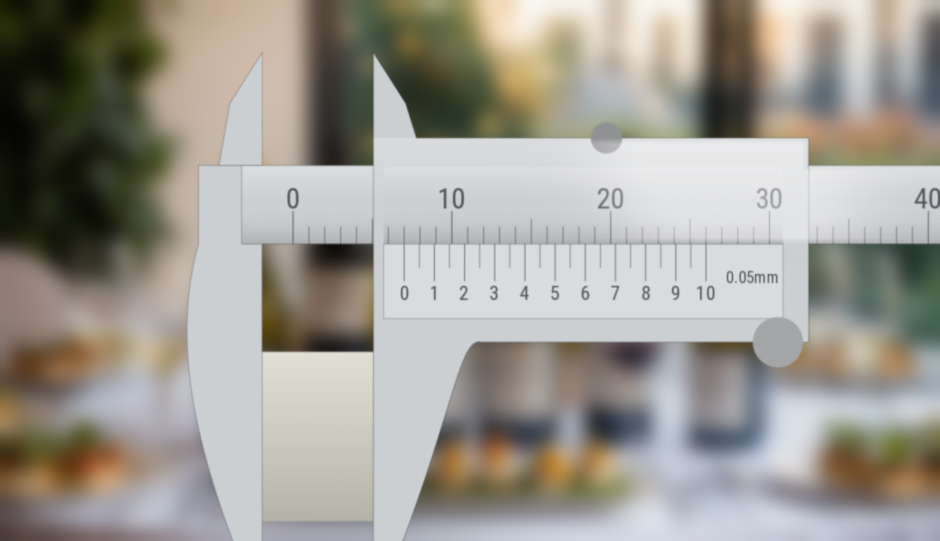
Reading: 7.0
